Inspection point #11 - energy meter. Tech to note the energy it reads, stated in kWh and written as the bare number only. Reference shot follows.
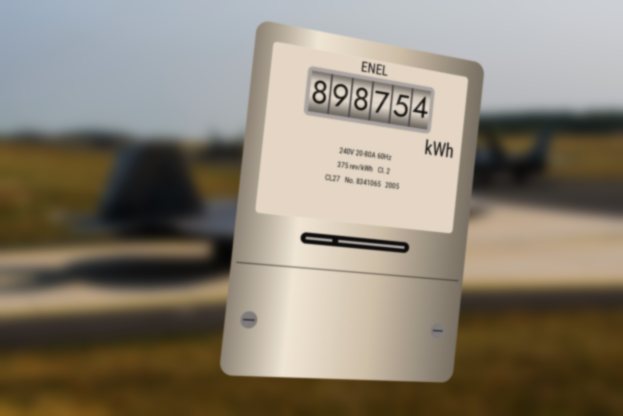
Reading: 898754
